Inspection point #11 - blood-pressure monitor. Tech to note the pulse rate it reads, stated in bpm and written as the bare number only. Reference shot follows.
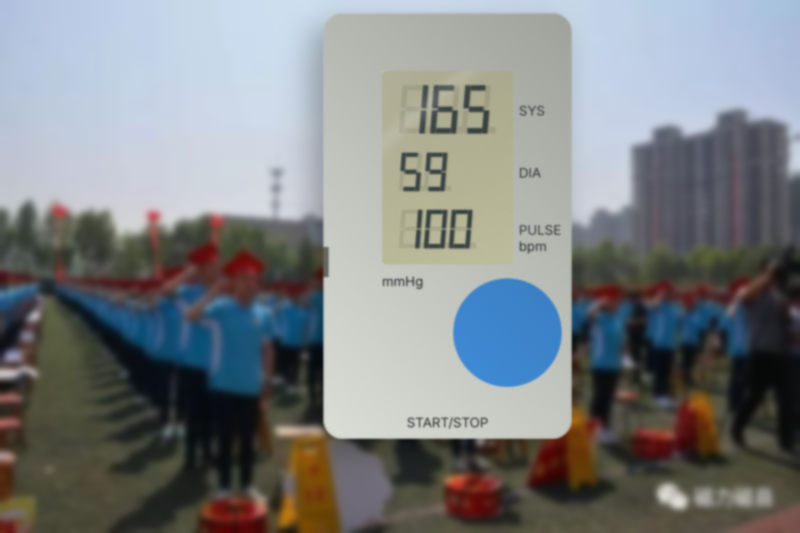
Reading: 100
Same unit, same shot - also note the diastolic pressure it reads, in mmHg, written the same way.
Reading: 59
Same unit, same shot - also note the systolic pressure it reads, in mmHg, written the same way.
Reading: 165
